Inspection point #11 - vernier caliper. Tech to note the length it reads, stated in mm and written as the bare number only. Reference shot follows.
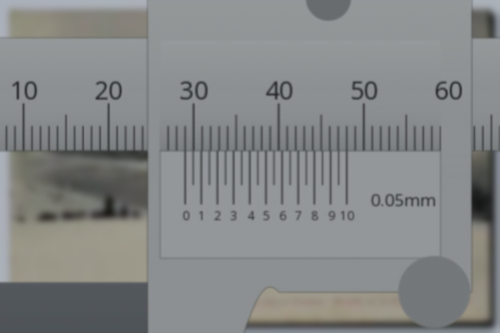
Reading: 29.0
